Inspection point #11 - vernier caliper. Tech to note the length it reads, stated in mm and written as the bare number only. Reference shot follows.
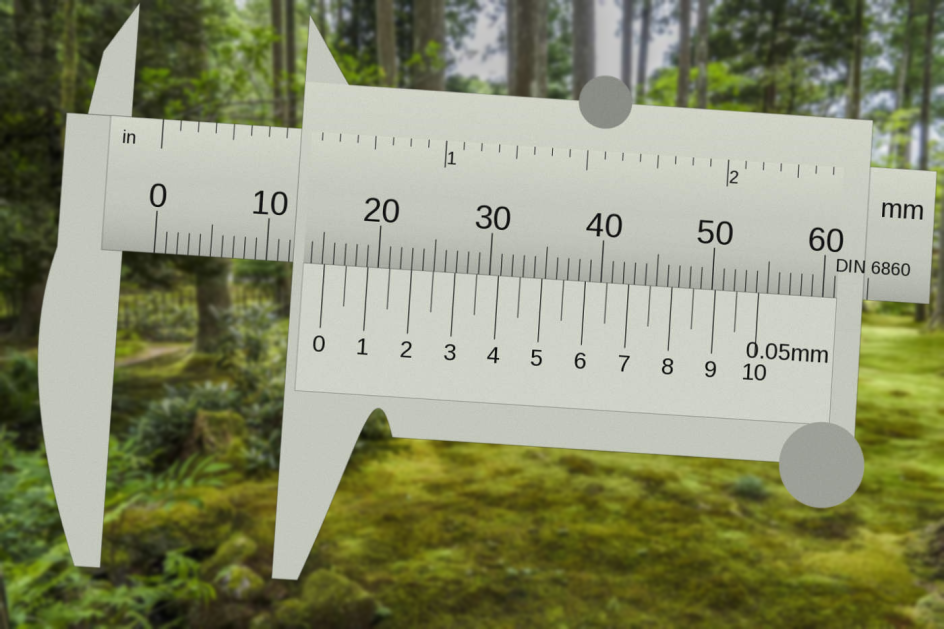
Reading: 15.2
